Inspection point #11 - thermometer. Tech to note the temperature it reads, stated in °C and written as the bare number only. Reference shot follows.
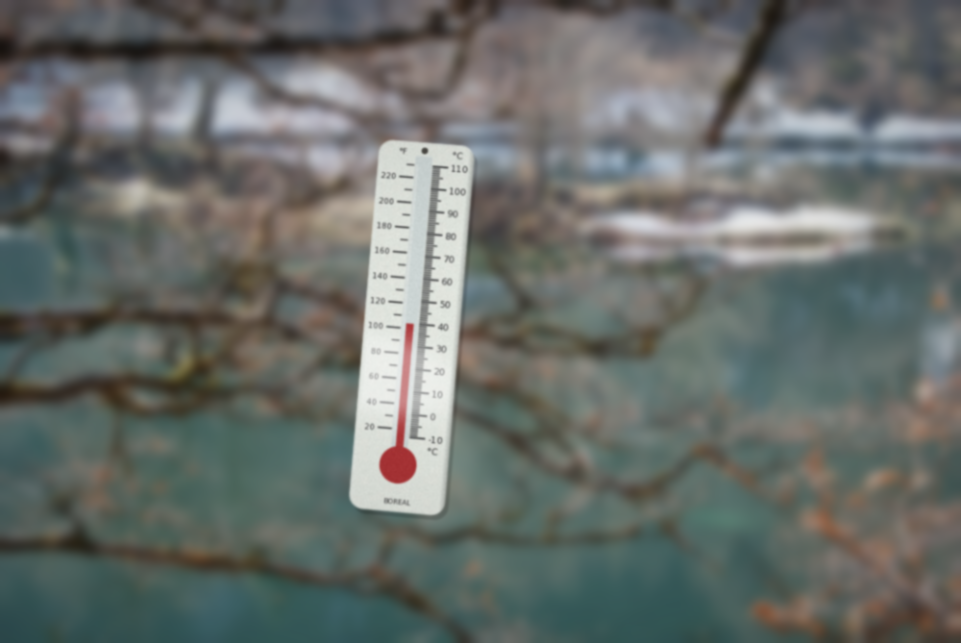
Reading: 40
